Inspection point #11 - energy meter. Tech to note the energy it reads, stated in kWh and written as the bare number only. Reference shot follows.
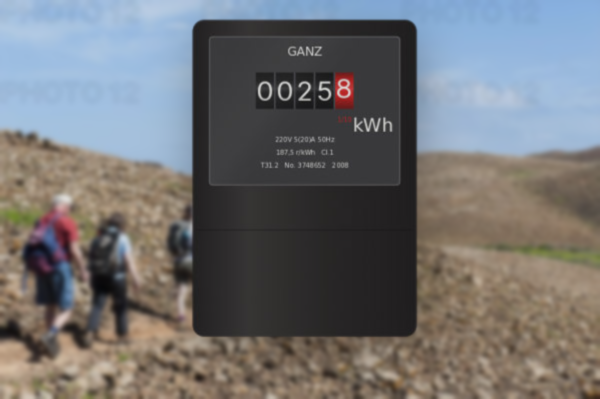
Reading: 25.8
